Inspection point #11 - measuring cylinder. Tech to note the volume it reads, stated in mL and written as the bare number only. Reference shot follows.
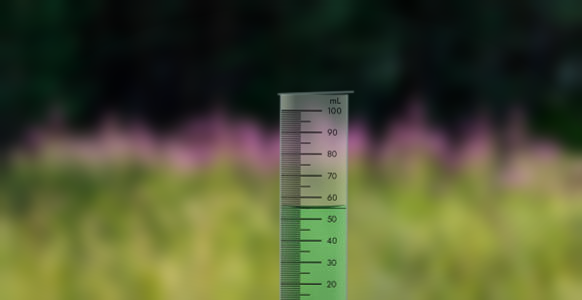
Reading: 55
